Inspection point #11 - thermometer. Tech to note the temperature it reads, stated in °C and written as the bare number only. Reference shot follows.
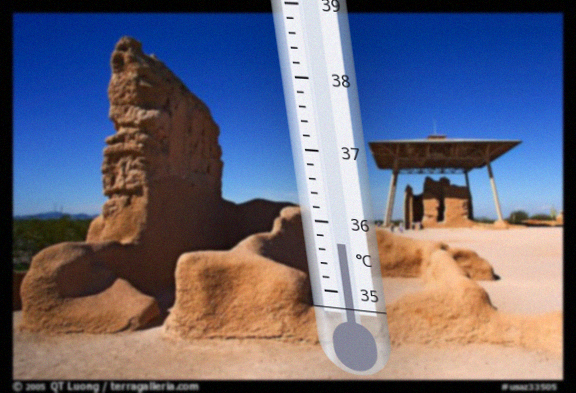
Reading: 35.7
